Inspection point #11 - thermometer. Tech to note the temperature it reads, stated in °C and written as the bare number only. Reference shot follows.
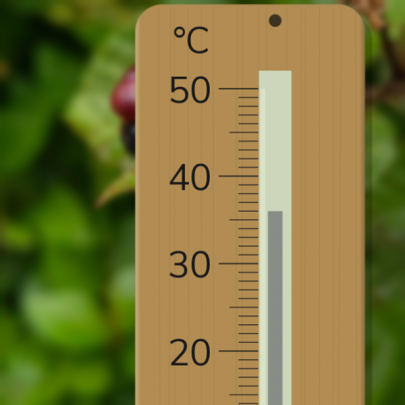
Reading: 36
